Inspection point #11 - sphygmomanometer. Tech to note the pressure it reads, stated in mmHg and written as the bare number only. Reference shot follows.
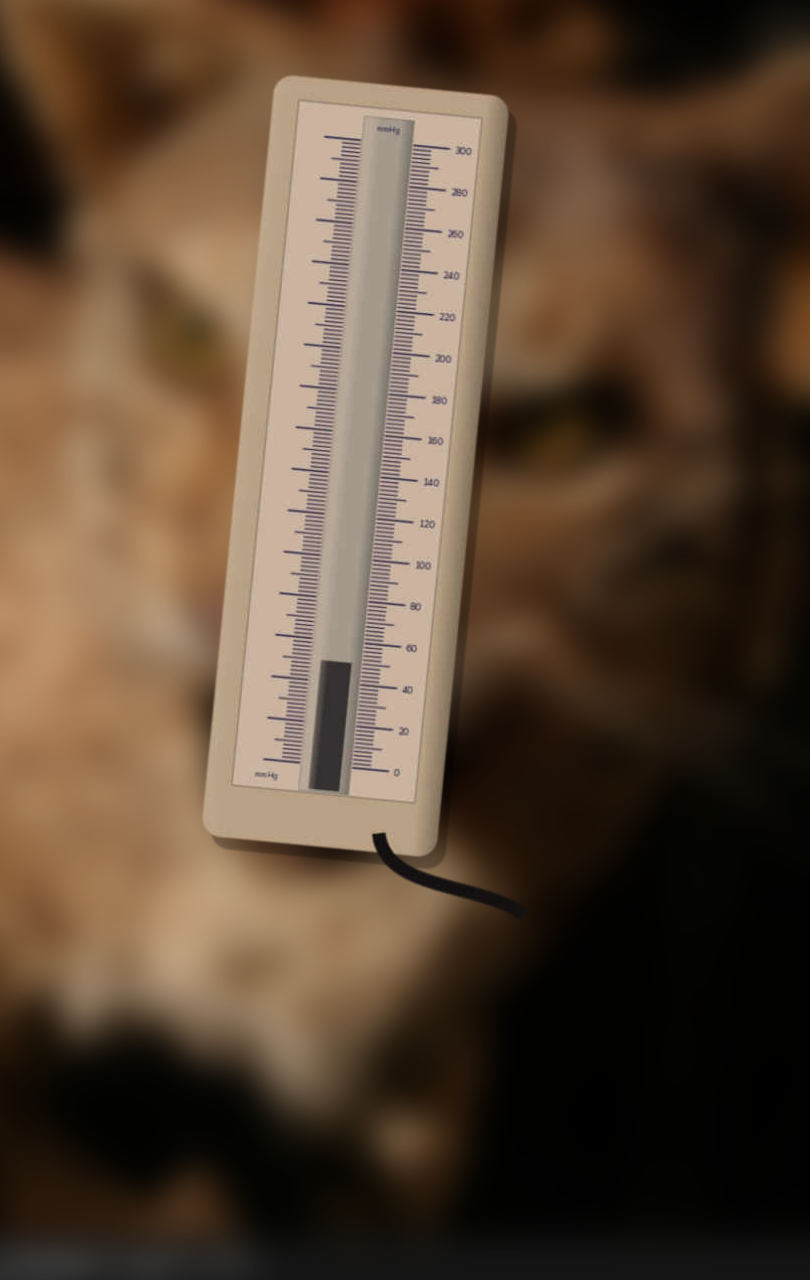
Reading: 50
